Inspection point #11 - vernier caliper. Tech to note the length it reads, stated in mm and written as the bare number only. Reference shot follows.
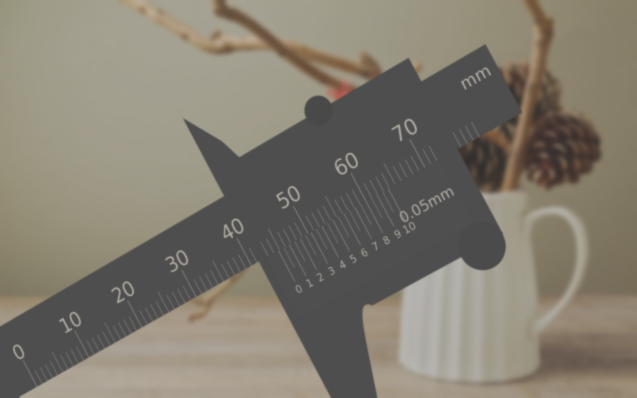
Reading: 44.8
